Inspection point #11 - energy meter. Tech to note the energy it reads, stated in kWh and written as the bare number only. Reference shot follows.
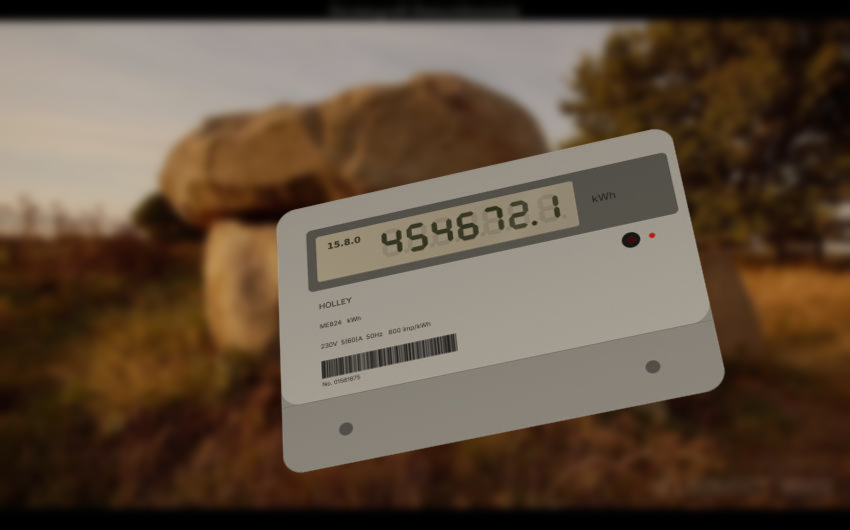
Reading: 454672.1
